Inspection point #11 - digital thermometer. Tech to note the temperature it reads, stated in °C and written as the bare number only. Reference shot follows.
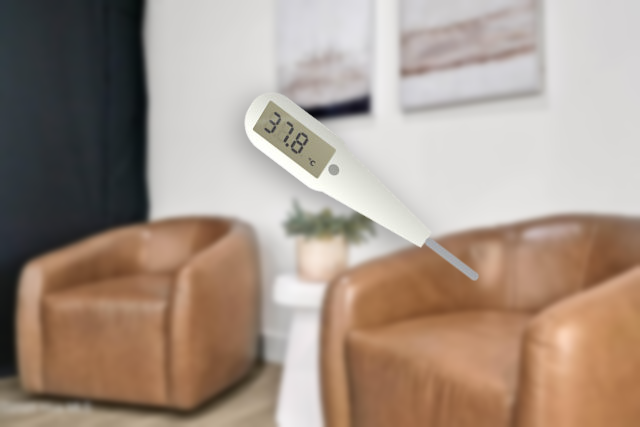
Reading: 37.8
